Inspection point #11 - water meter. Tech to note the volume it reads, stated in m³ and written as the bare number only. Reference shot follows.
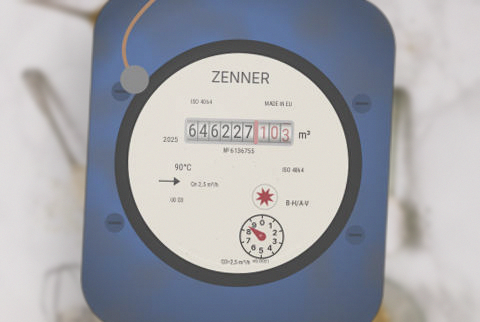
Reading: 646227.1028
